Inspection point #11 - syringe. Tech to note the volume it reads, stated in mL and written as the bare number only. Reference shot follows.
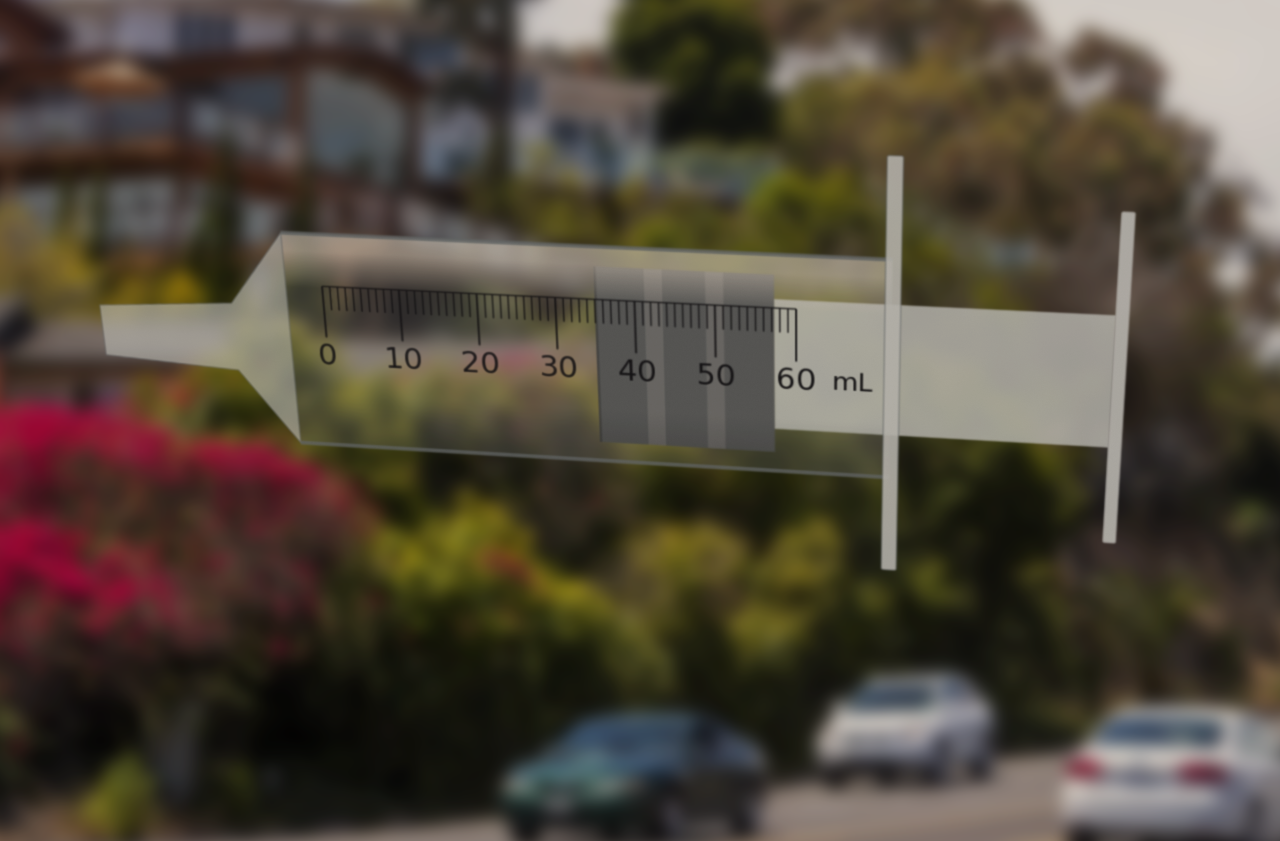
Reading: 35
